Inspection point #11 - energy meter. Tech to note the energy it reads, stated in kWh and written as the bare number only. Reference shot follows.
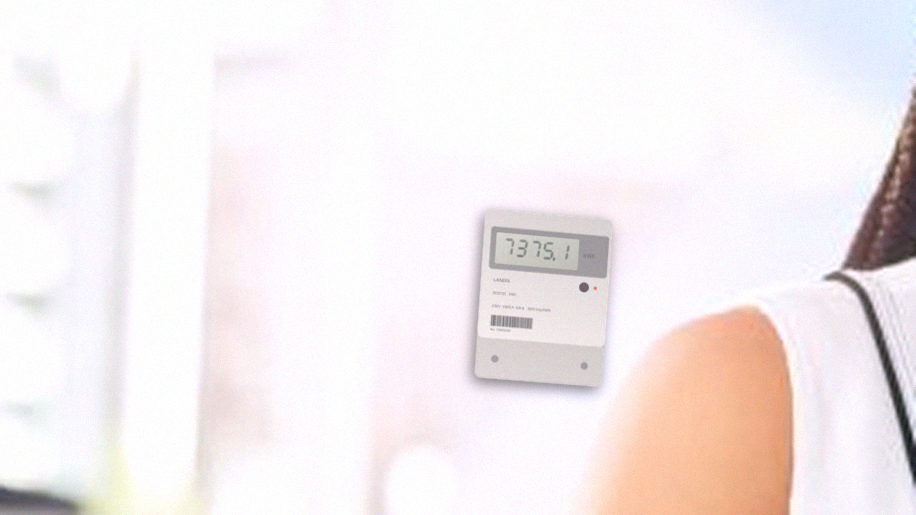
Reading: 7375.1
